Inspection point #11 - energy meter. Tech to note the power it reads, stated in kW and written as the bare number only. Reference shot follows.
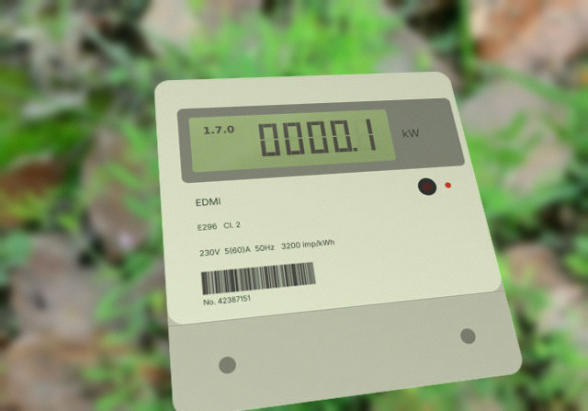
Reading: 0.1
